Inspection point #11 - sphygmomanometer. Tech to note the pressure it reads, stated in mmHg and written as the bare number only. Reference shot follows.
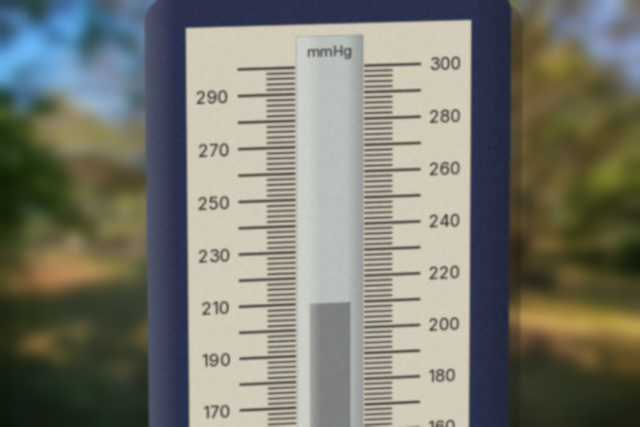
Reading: 210
